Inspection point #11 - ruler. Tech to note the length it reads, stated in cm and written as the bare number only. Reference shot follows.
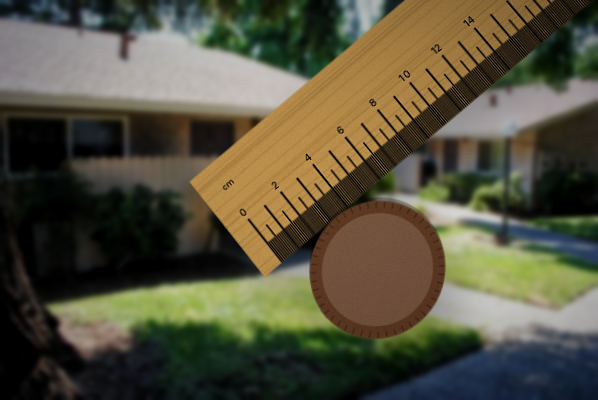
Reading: 6.5
